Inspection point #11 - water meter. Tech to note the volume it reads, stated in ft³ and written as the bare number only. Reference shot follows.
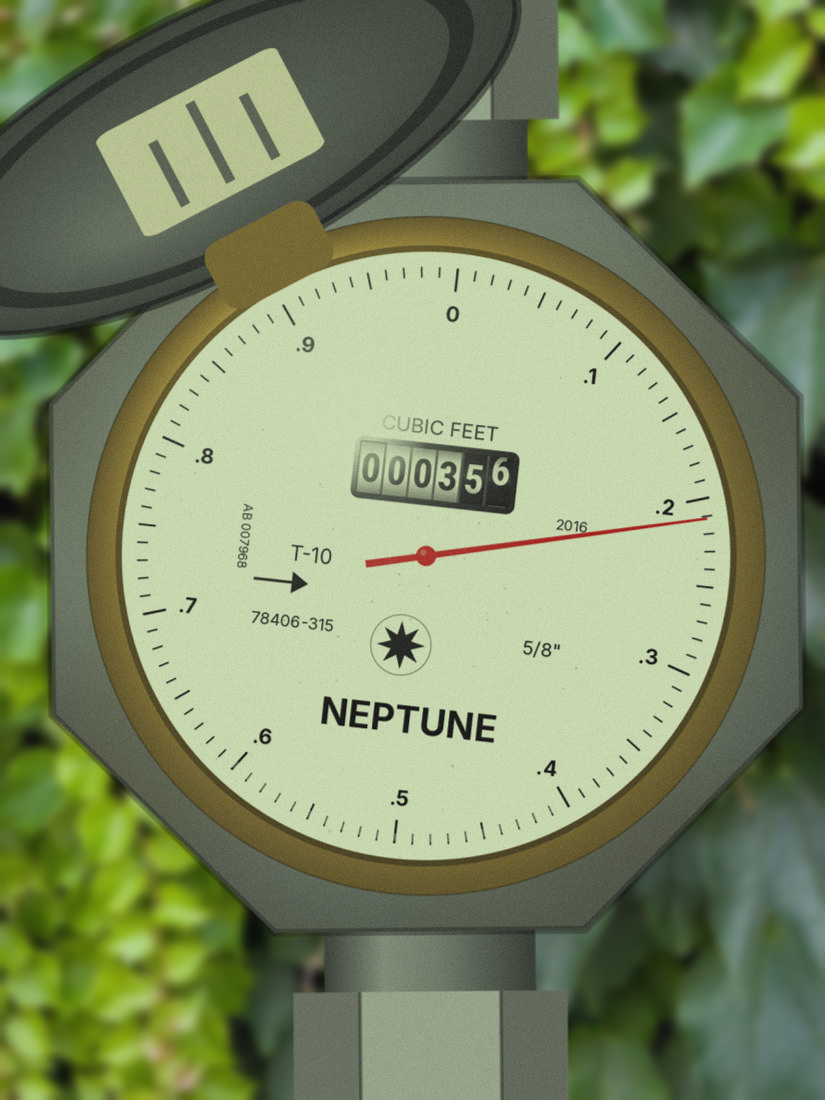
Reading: 356.21
